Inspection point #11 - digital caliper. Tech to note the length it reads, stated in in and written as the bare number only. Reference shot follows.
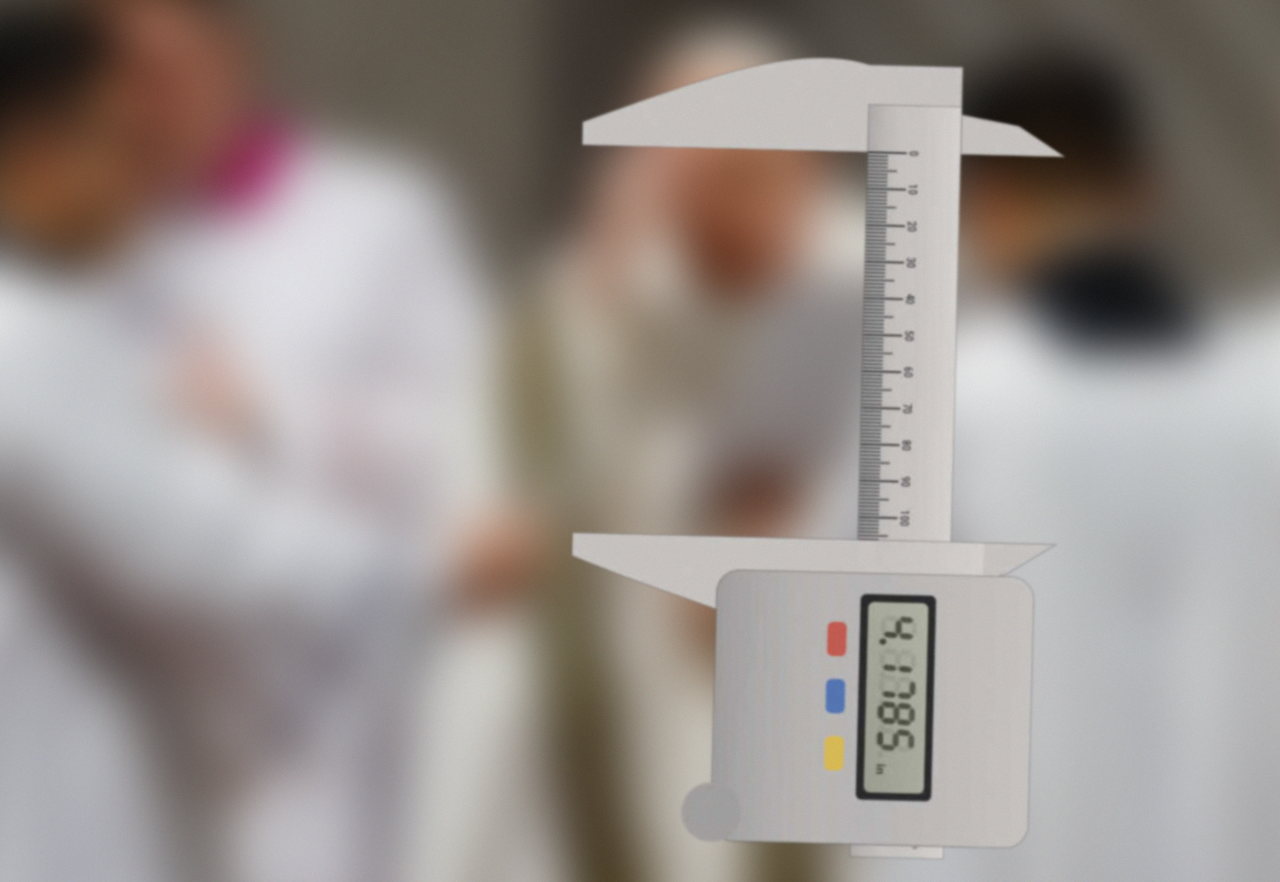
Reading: 4.1785
